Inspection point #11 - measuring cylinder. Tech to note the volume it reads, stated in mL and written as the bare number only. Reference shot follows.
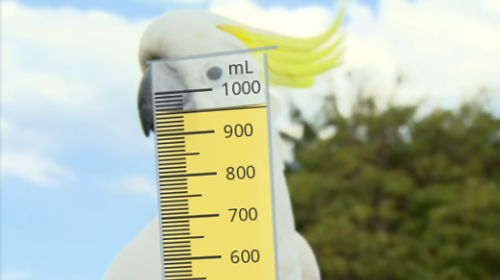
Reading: 950
